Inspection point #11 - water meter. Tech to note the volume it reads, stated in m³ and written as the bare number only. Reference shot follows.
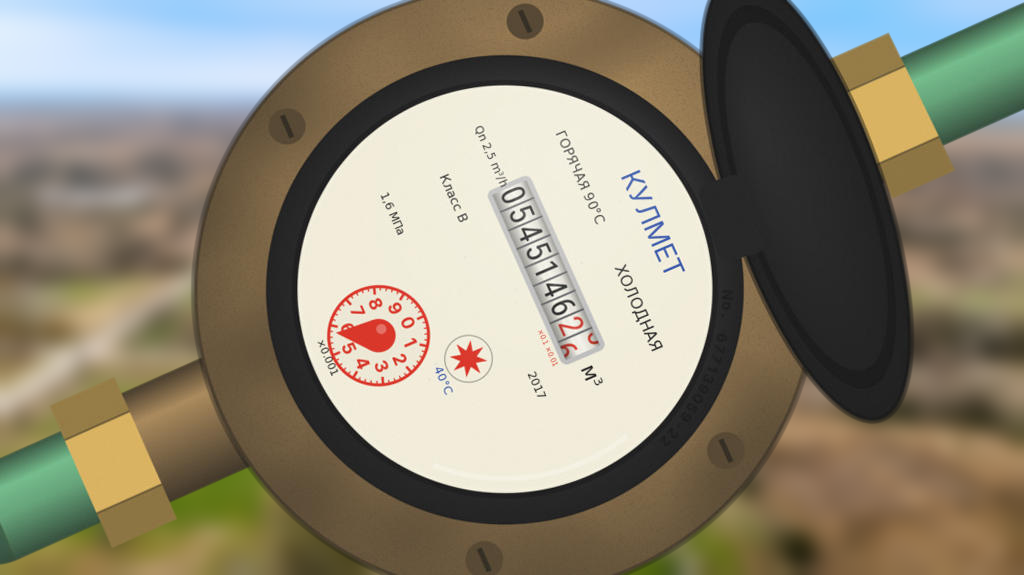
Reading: 545146.255
